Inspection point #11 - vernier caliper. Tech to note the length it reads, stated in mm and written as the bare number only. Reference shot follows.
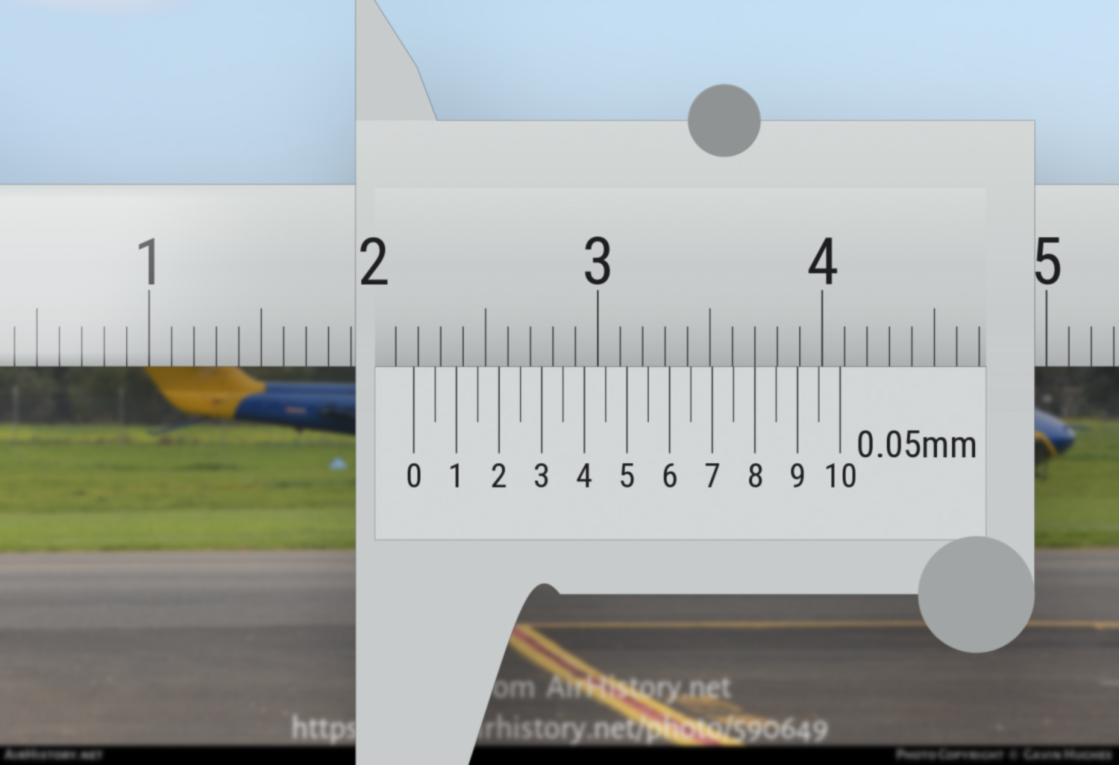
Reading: 21.8
